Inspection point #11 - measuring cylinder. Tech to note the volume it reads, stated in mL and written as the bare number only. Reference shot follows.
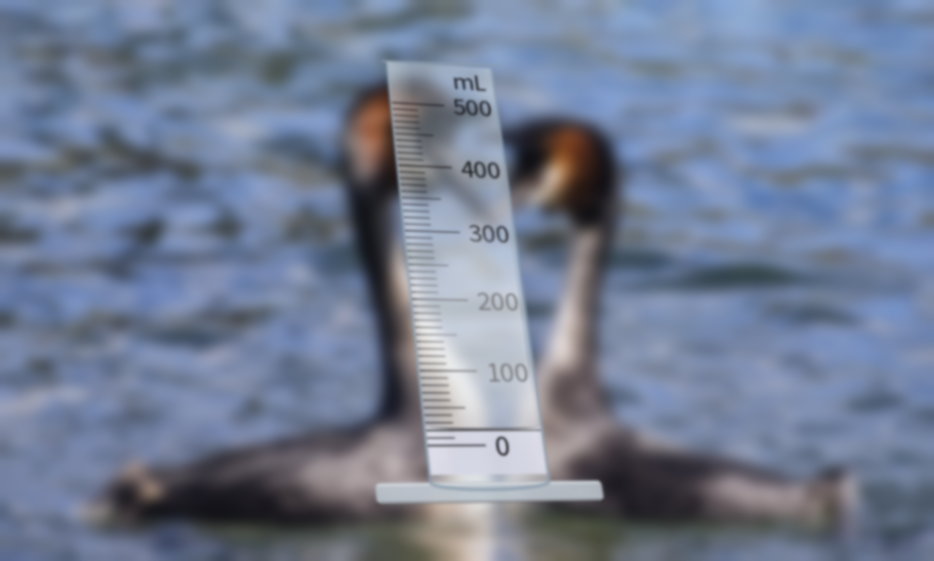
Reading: 20
